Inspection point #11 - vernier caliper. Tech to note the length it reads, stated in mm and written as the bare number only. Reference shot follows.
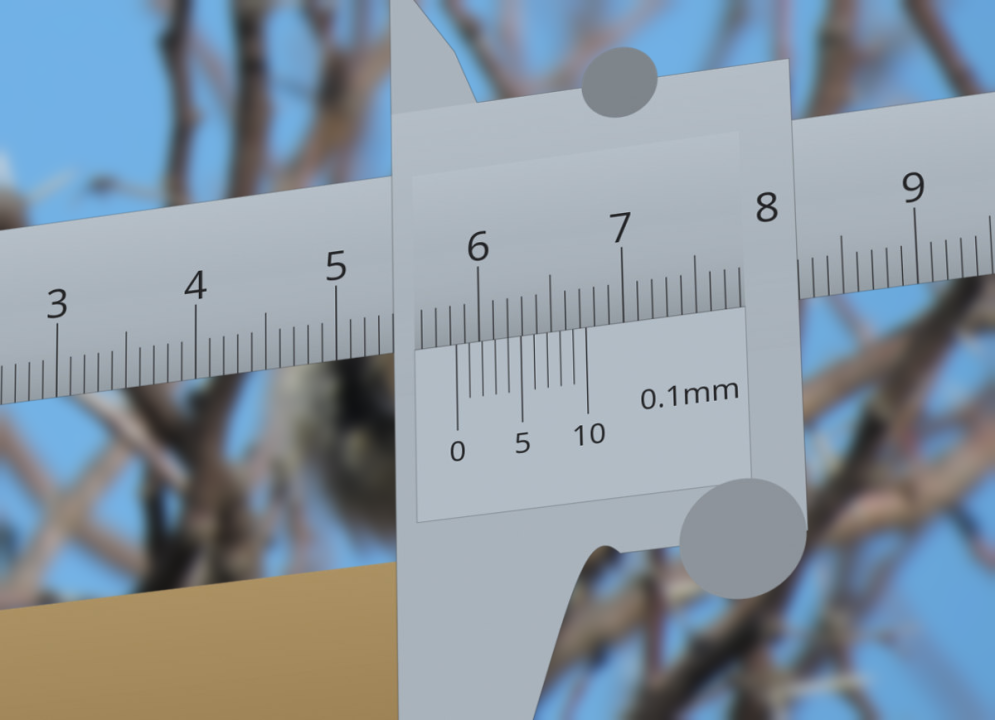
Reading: 58.4
